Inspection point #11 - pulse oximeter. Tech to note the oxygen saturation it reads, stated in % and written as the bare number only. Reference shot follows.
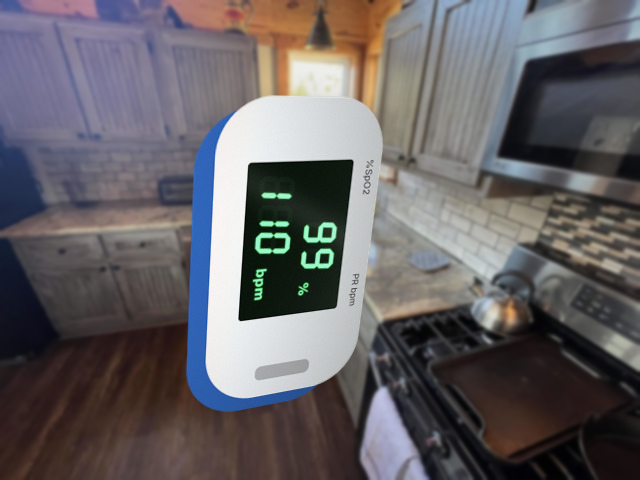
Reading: 99
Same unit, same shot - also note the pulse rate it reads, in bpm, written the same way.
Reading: 110
